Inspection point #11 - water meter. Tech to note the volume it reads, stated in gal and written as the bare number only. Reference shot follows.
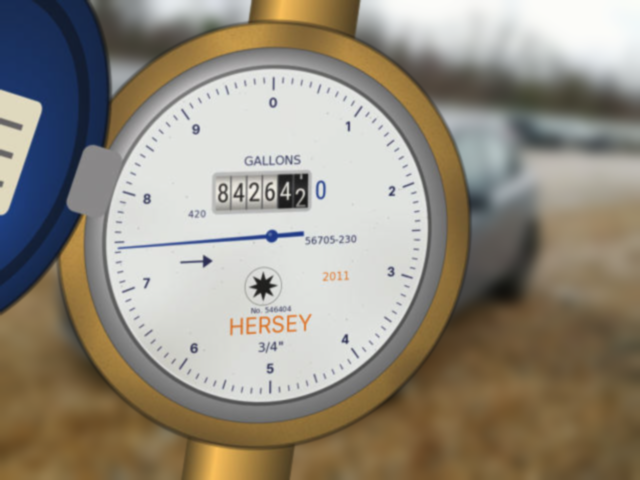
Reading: 8426417.4
